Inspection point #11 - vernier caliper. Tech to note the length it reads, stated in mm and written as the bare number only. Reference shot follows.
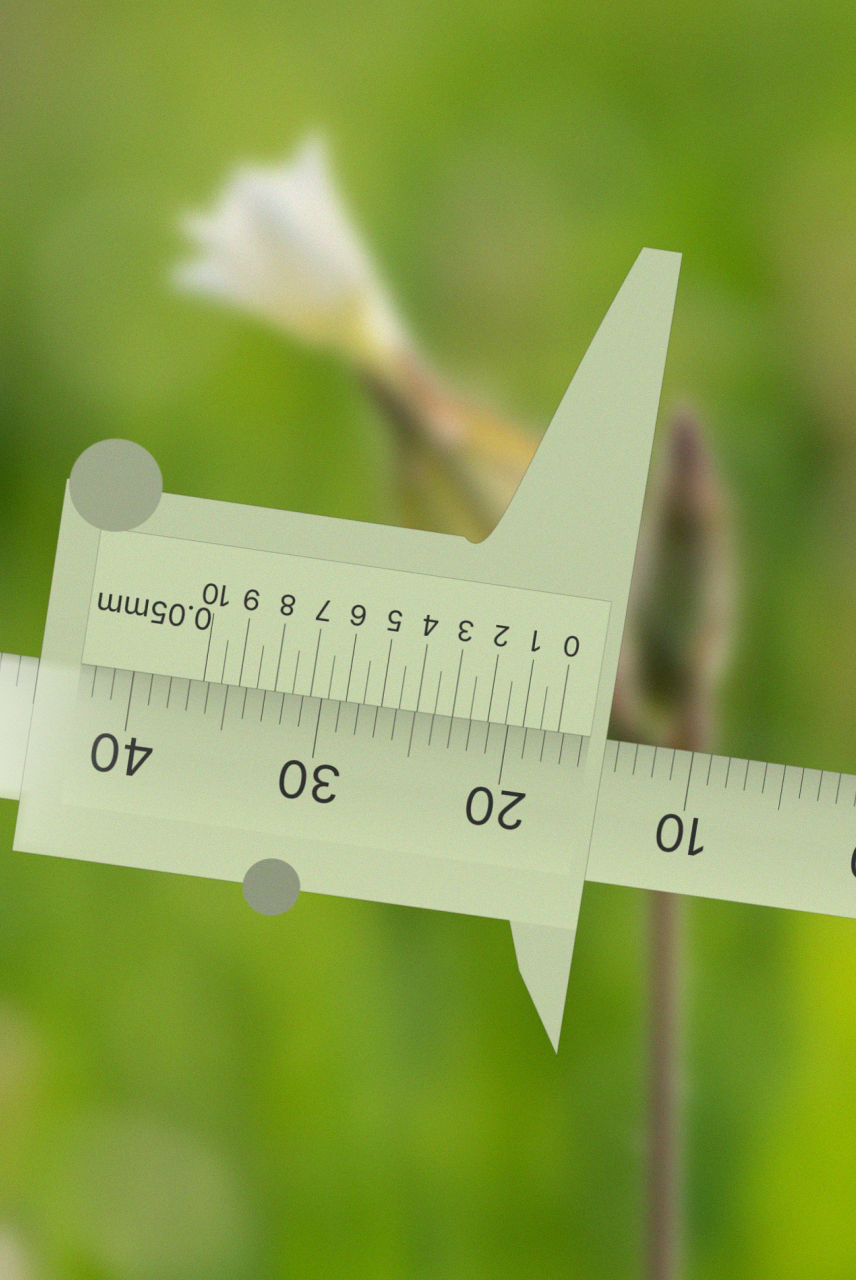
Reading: 17.3
